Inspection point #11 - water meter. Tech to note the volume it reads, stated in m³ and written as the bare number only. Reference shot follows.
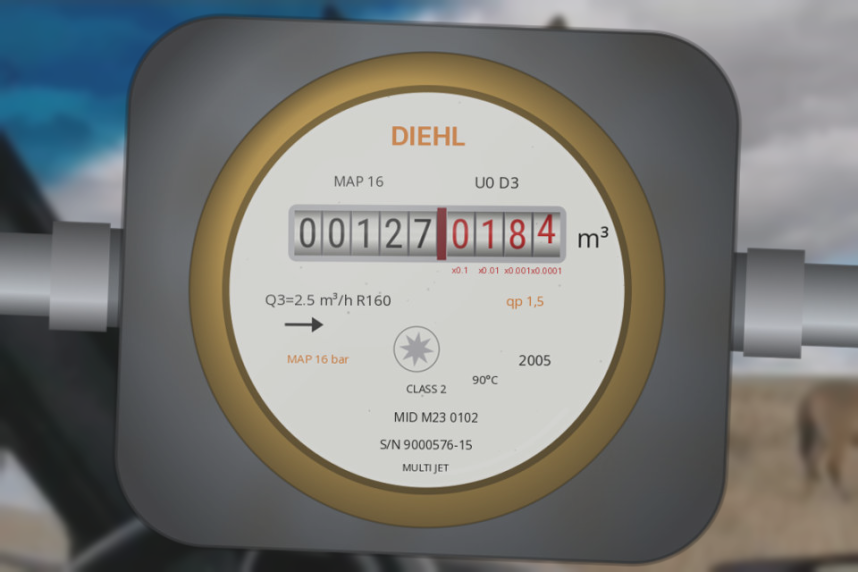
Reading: 127.0184
